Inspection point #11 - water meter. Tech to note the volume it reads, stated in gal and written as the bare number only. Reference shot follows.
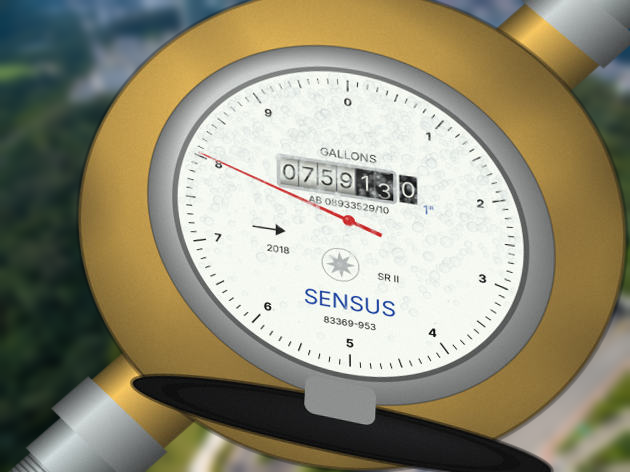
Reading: 759128.0
